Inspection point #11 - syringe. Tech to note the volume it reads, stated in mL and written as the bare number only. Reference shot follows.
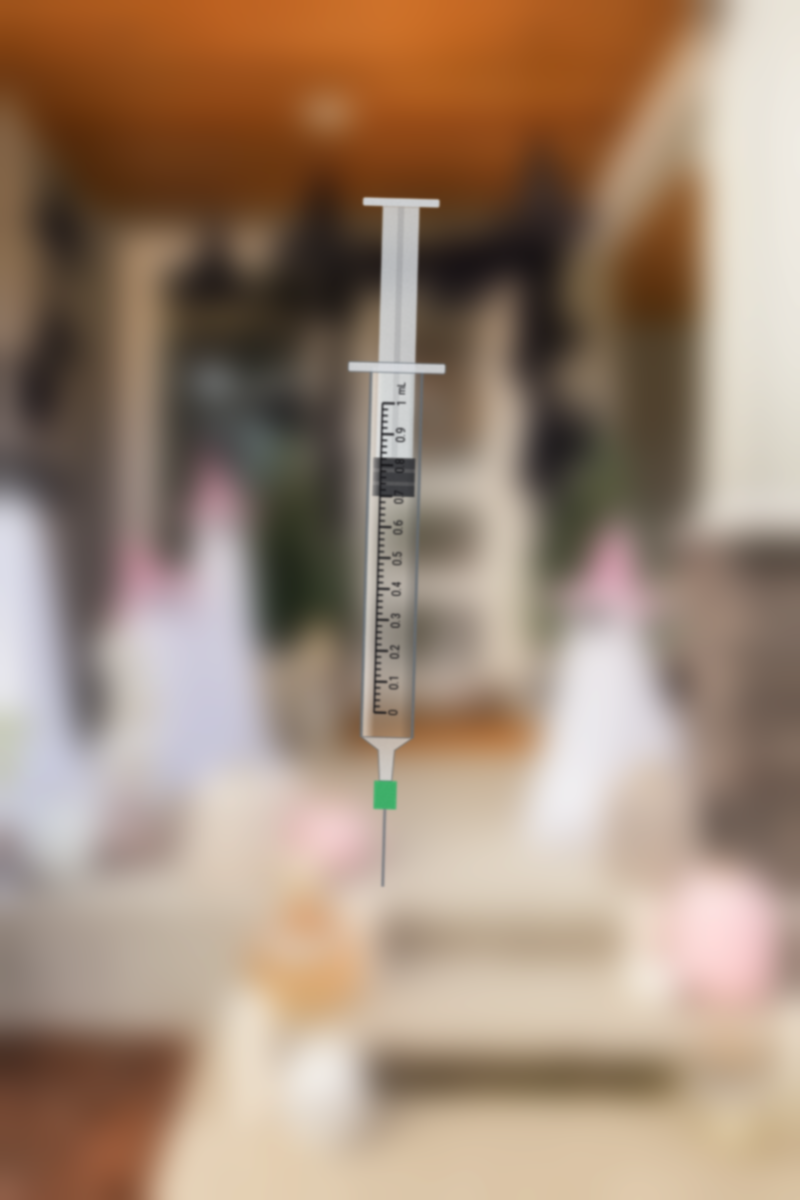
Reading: 0.7
